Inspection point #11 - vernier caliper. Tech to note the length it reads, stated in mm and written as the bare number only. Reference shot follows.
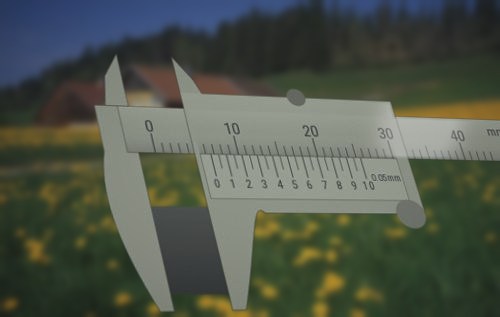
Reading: 6.6
